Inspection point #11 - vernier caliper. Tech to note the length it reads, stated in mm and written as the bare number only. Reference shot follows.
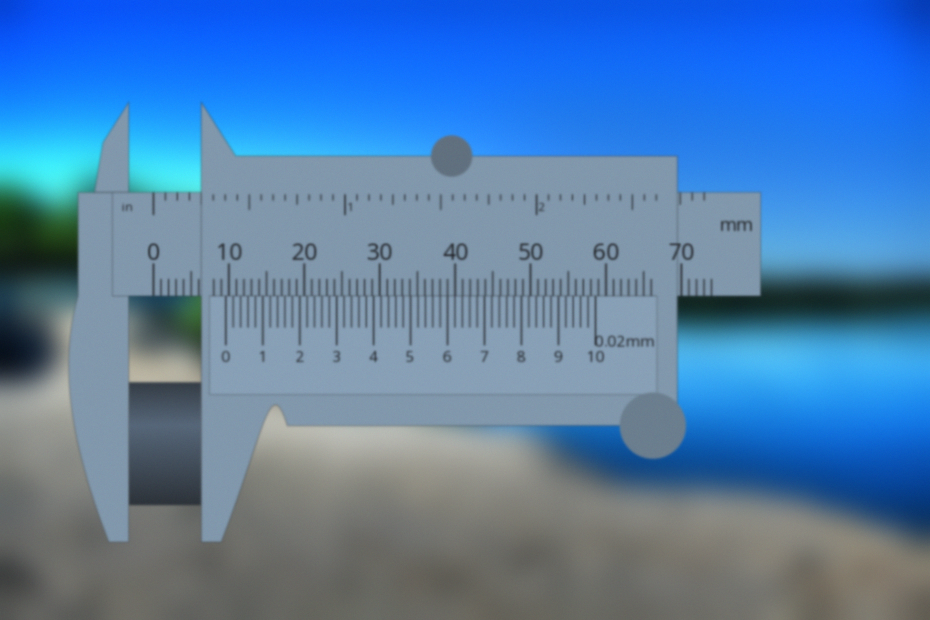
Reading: 9.6
